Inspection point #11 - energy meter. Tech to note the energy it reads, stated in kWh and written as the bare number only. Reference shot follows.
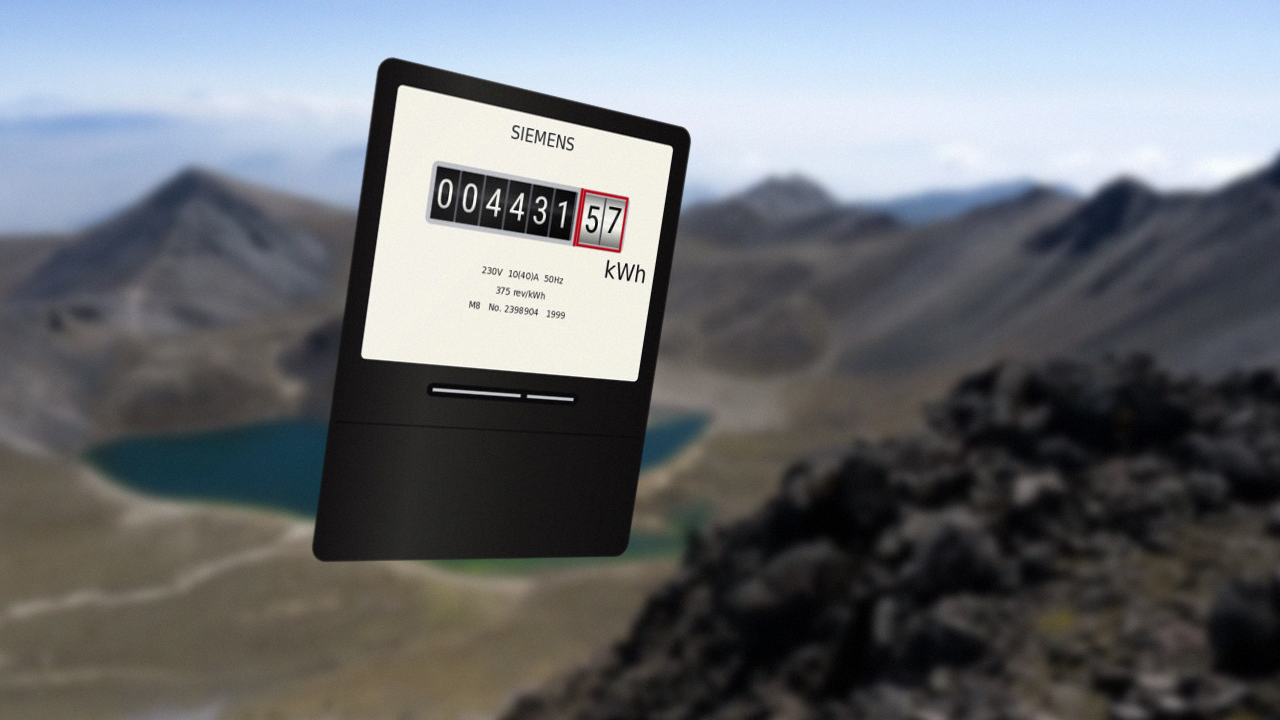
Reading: 4431.57
